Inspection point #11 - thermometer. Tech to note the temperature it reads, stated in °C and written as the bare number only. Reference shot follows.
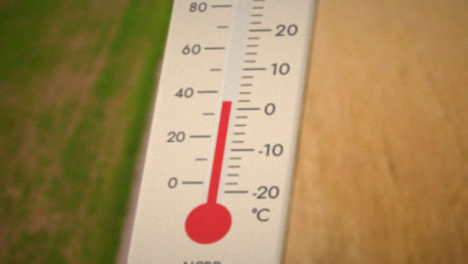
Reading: 2
